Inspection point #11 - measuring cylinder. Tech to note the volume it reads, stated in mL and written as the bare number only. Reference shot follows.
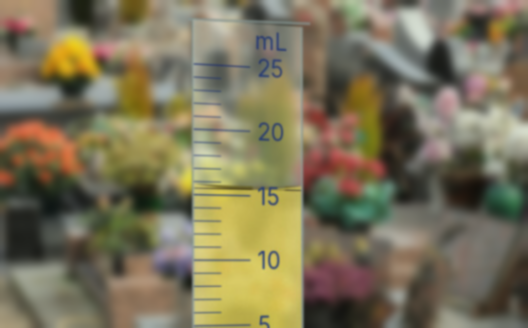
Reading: 15.5
